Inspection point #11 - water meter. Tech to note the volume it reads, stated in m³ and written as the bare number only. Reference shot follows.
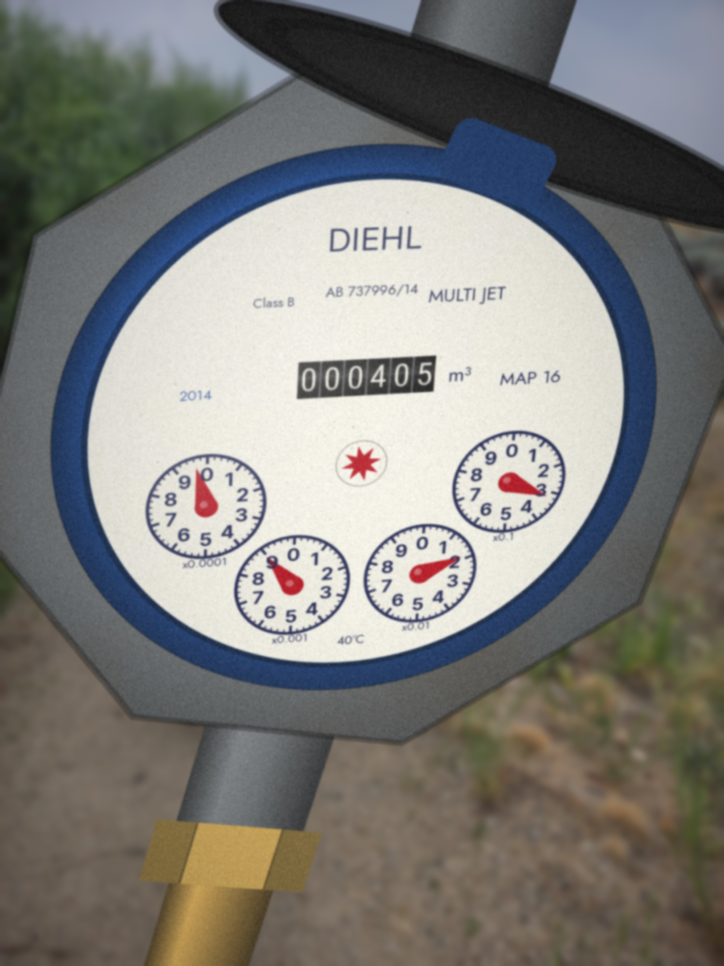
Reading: 405.3189
